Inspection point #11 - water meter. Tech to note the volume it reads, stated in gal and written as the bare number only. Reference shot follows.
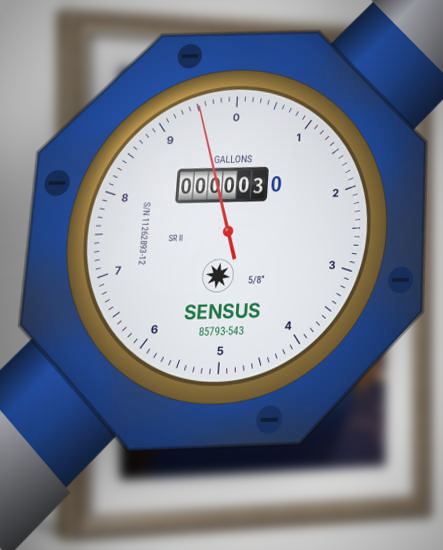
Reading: 29.5
